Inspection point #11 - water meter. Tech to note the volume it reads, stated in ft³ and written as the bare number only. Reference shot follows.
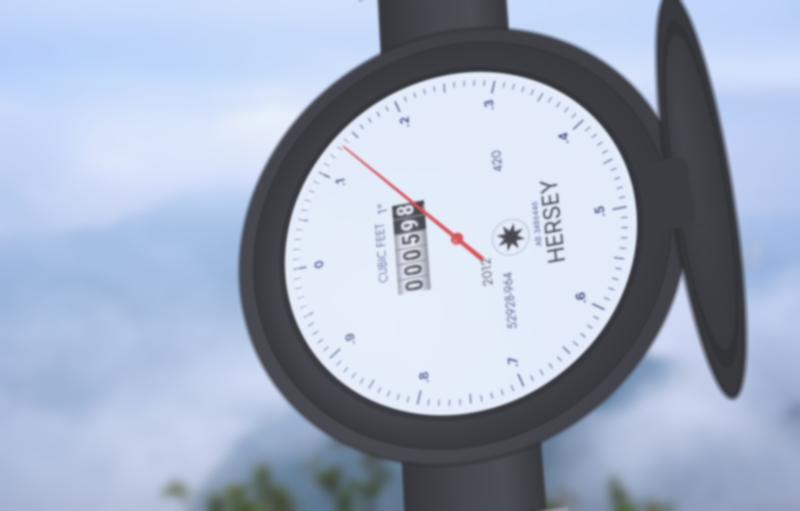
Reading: 598.13
